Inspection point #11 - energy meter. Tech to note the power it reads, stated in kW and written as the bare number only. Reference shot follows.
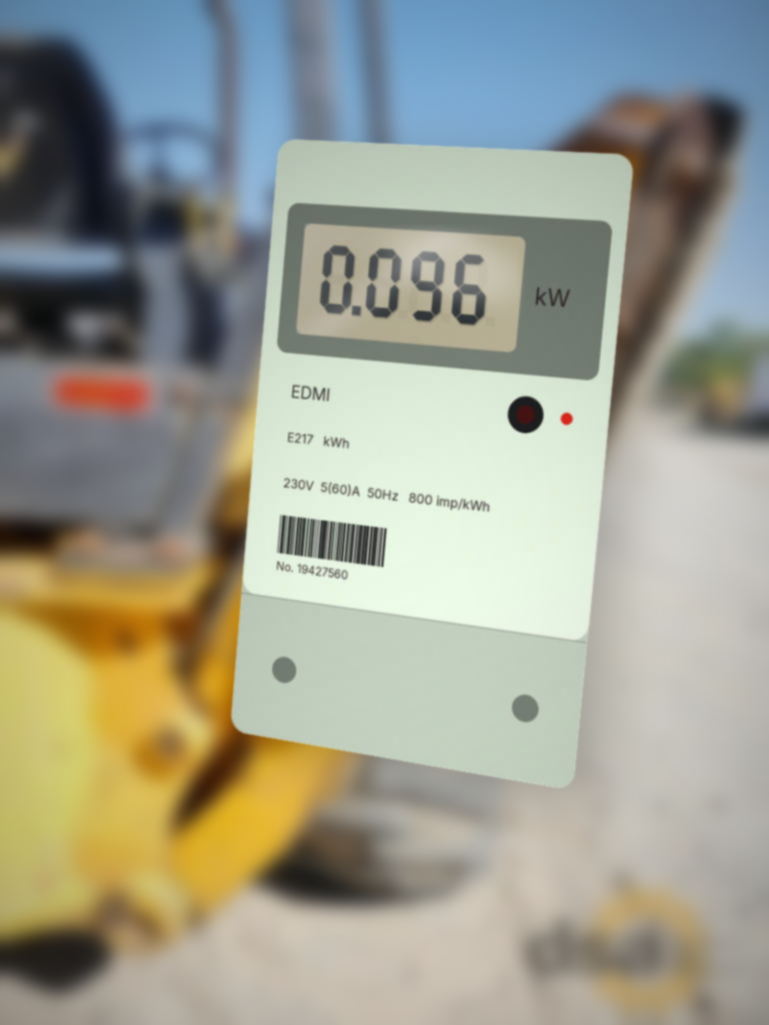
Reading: 0.096
